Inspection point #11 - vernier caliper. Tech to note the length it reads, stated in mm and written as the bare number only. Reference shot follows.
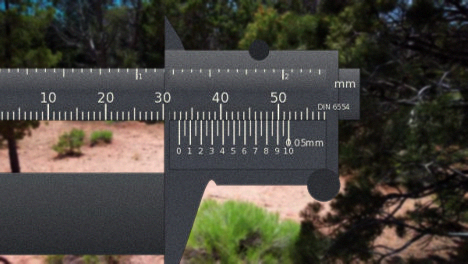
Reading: 32.8
